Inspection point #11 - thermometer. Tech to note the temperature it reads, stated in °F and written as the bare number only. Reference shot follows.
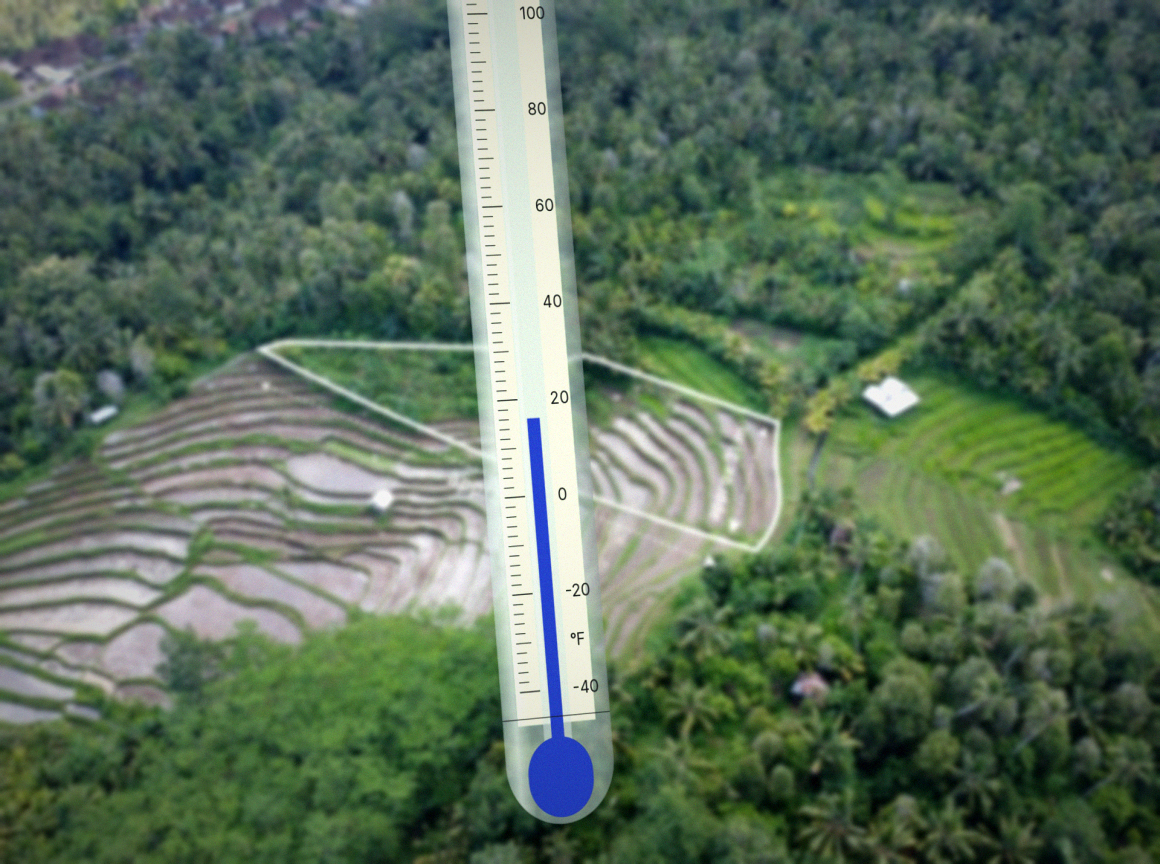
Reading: 16
